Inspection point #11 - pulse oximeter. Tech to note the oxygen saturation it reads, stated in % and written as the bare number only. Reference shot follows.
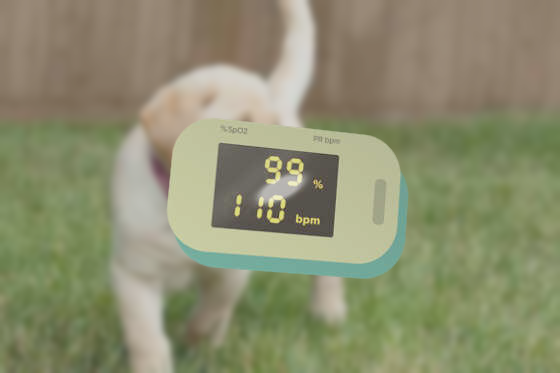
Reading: 99
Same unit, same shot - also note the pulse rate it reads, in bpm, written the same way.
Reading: 110
